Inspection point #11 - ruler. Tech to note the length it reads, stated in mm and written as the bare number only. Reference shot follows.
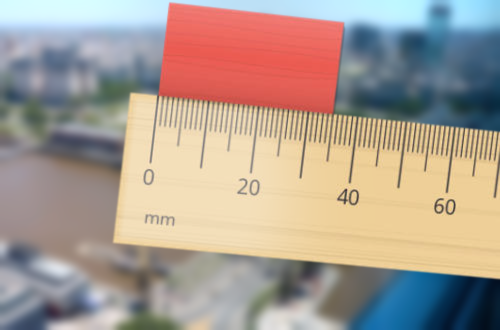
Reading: 35
